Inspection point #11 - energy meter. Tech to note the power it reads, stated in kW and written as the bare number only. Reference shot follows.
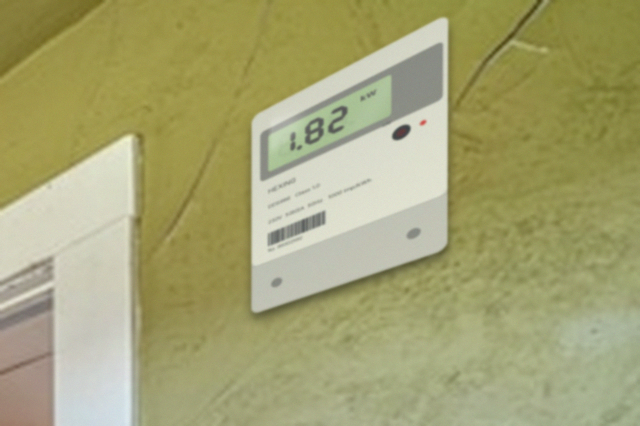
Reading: 1.82
